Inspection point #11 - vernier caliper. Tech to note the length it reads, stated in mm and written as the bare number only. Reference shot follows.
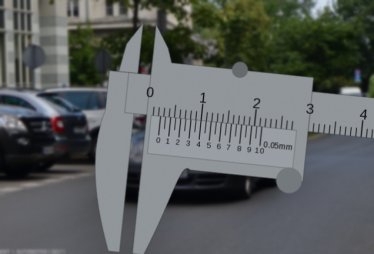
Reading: 2.4
